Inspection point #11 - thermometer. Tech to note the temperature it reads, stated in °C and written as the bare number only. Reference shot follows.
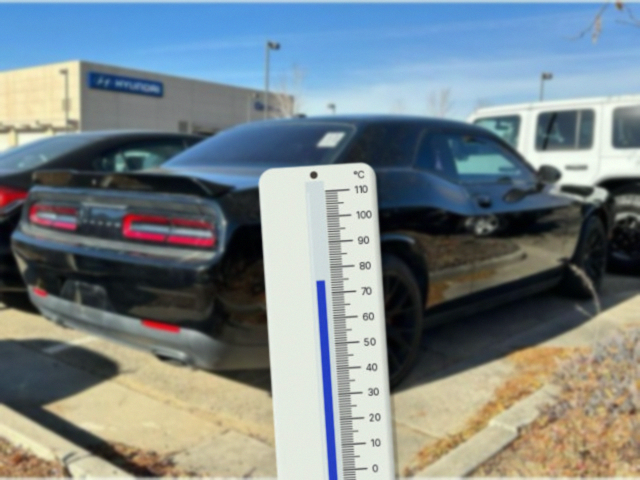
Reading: 75
